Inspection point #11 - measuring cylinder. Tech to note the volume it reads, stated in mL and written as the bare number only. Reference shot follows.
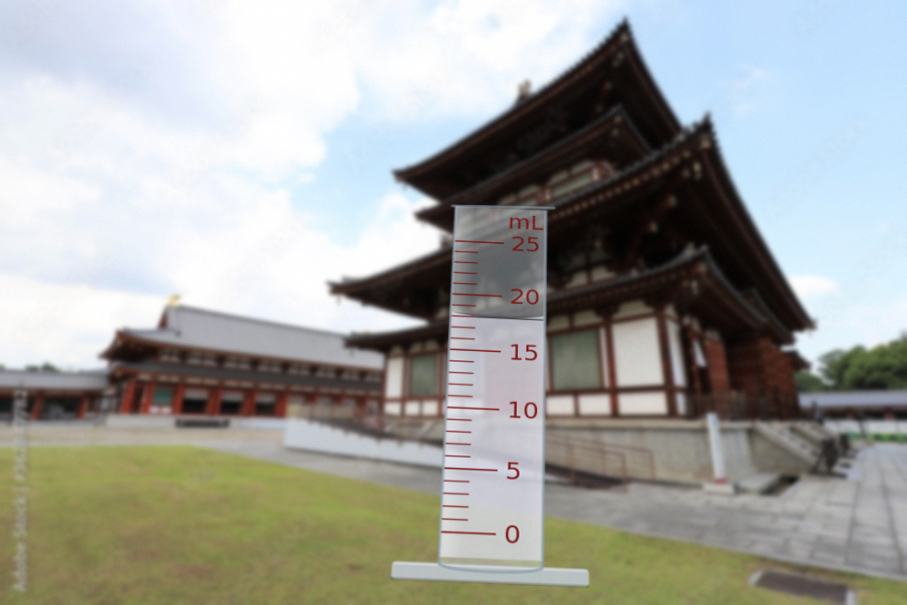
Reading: 18
